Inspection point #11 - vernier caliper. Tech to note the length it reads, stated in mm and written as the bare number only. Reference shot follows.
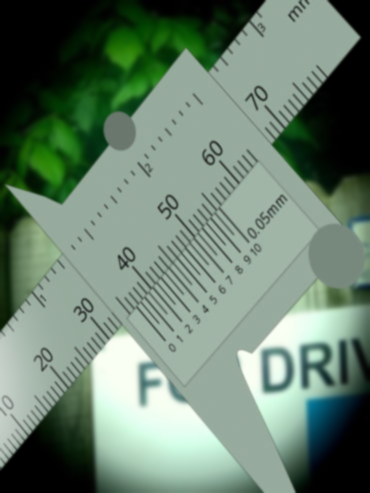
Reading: 36.5
